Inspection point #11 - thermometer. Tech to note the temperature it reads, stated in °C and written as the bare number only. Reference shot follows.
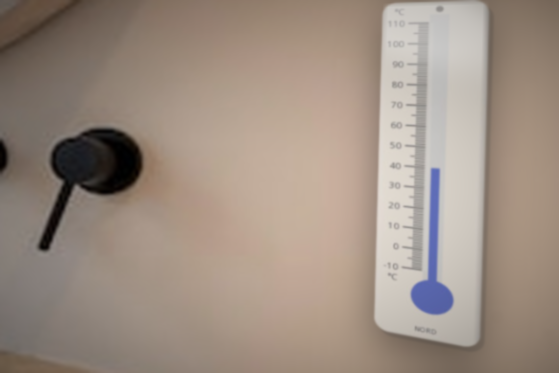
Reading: 40
